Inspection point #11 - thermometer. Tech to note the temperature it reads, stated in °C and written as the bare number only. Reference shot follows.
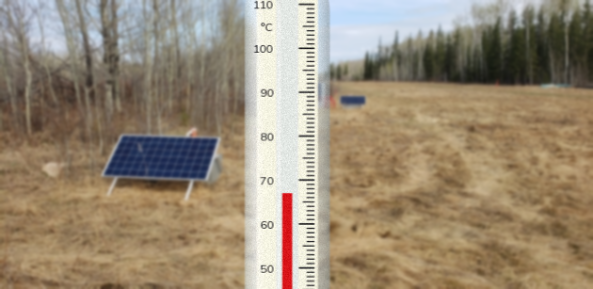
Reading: 67
